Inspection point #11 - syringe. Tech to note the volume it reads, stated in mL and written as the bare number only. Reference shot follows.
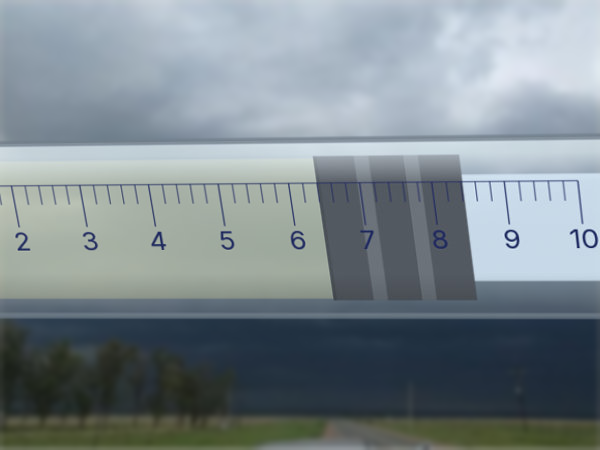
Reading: 6.4
